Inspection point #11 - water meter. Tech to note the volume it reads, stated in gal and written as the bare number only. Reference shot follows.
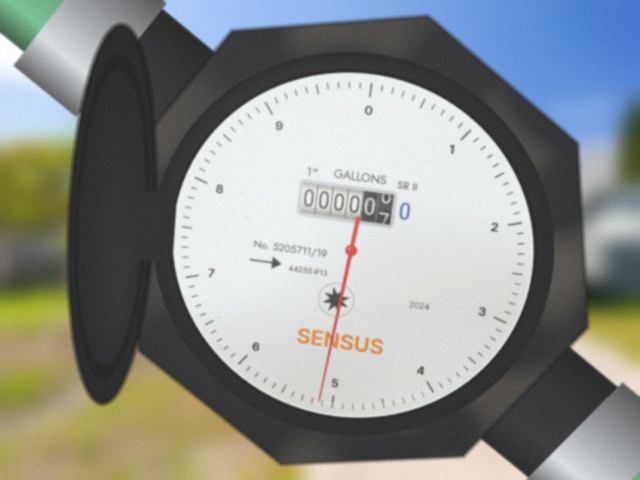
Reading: 65.1
